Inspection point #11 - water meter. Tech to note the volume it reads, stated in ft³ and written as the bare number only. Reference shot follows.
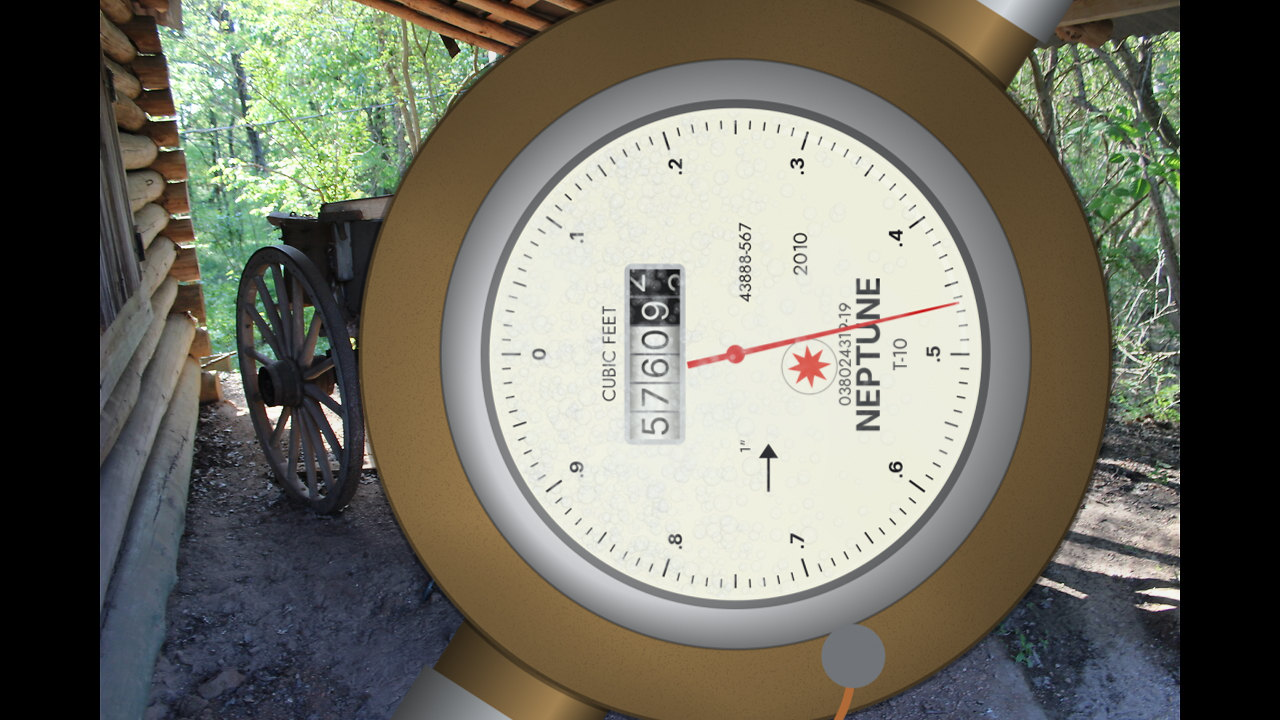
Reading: 576092.46
